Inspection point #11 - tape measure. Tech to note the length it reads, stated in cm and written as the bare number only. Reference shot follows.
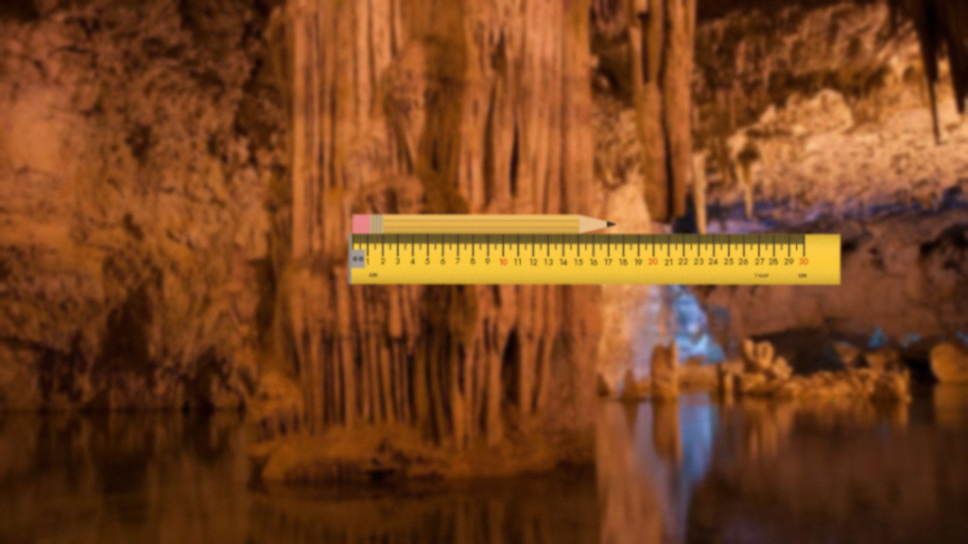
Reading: 17.5
